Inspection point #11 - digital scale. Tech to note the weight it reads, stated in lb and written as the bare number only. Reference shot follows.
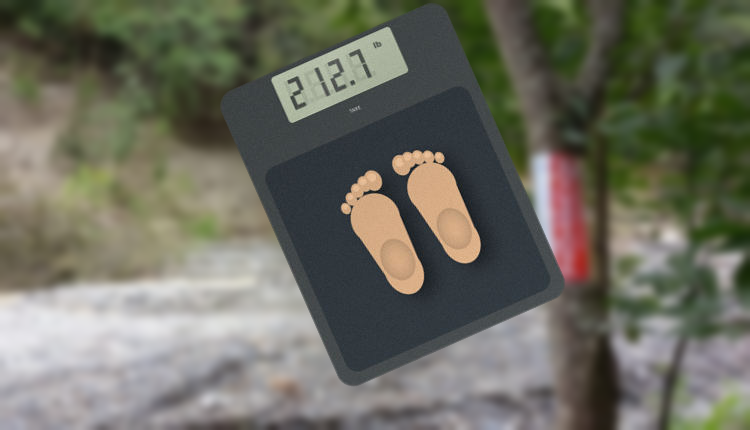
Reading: 212.7
